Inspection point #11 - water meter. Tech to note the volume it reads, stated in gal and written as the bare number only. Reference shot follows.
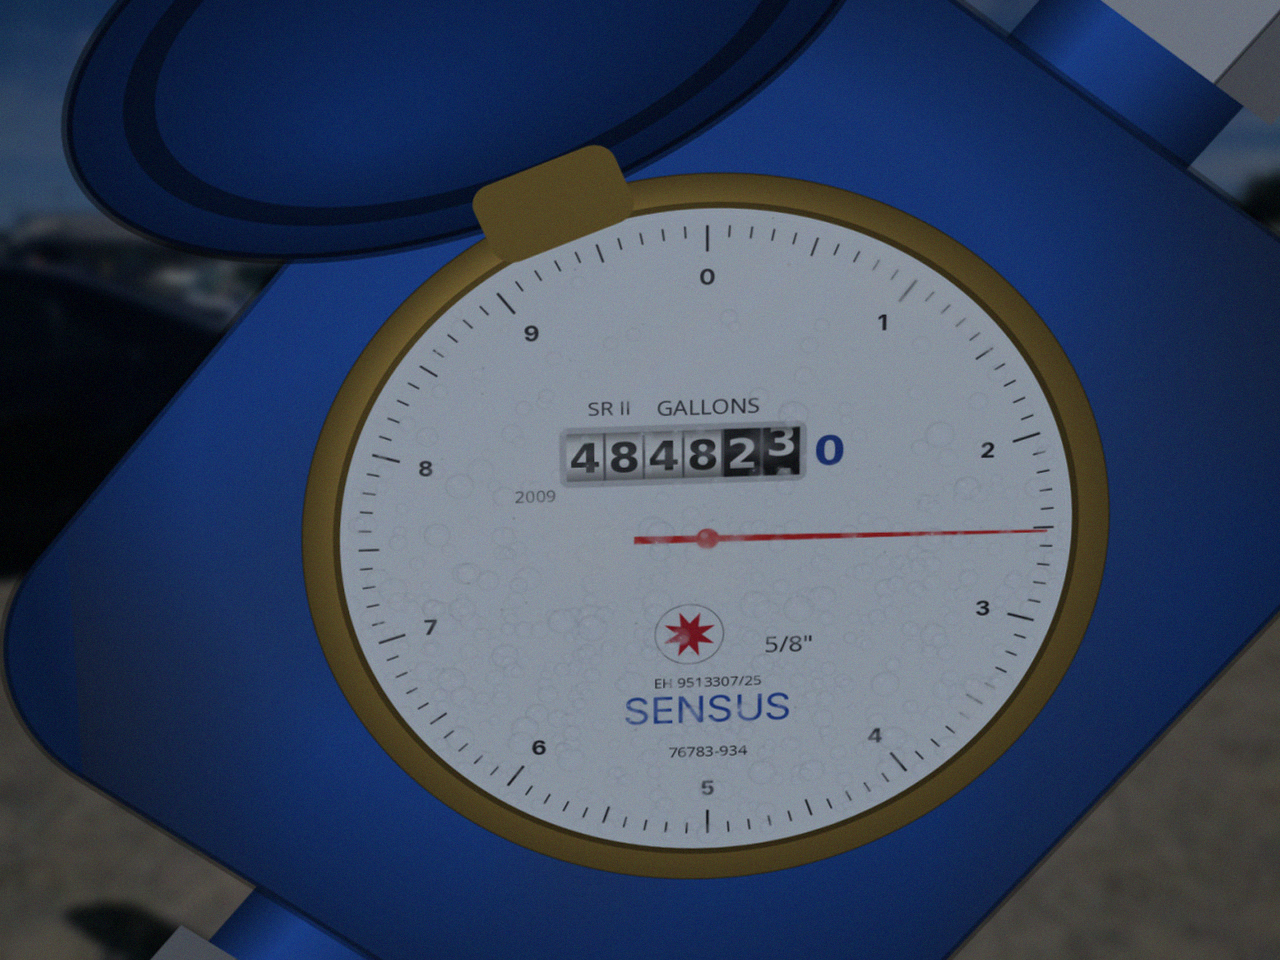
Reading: 4848232.5
